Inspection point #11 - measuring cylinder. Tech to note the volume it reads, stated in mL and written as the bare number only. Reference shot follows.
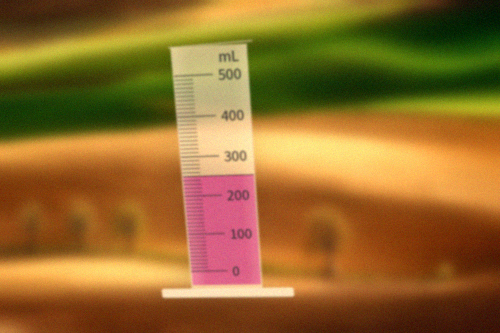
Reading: 250
